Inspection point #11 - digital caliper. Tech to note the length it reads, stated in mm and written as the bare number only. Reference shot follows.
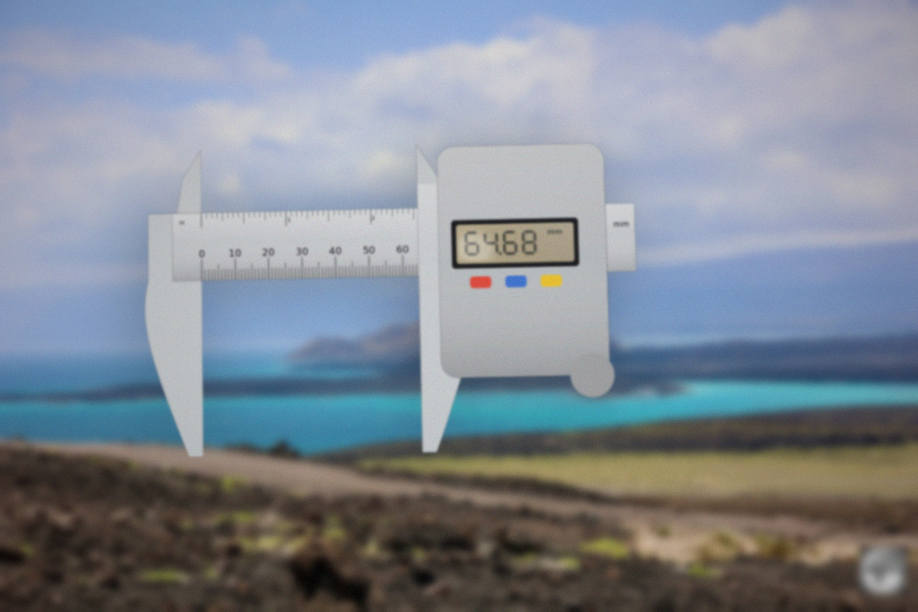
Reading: 64.68
